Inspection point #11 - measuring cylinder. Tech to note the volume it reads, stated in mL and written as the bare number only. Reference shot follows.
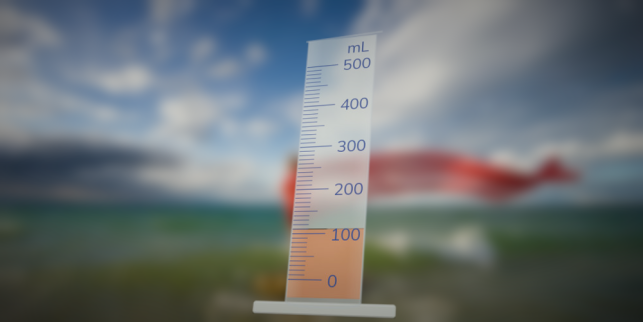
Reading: 110
